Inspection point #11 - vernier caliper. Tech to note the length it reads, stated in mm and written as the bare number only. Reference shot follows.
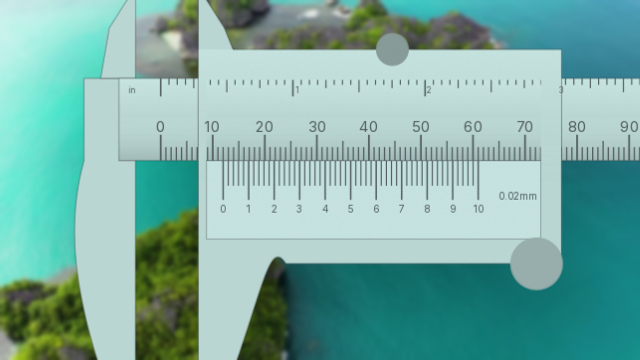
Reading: 12.0
